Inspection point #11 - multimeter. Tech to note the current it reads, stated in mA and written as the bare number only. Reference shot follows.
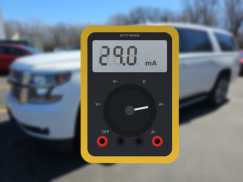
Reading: 29.0
